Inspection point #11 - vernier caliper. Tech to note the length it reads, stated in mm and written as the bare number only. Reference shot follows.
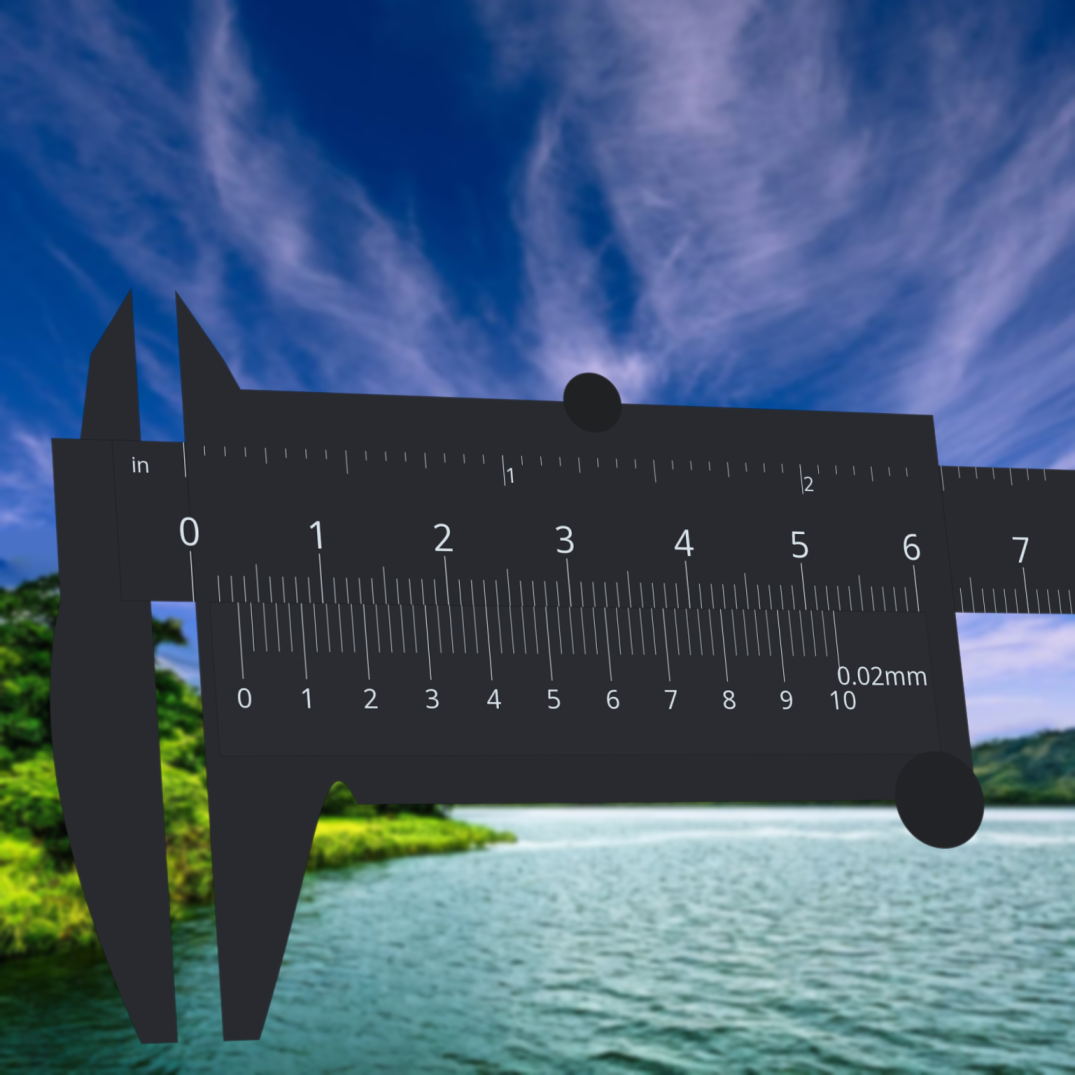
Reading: 3.4
